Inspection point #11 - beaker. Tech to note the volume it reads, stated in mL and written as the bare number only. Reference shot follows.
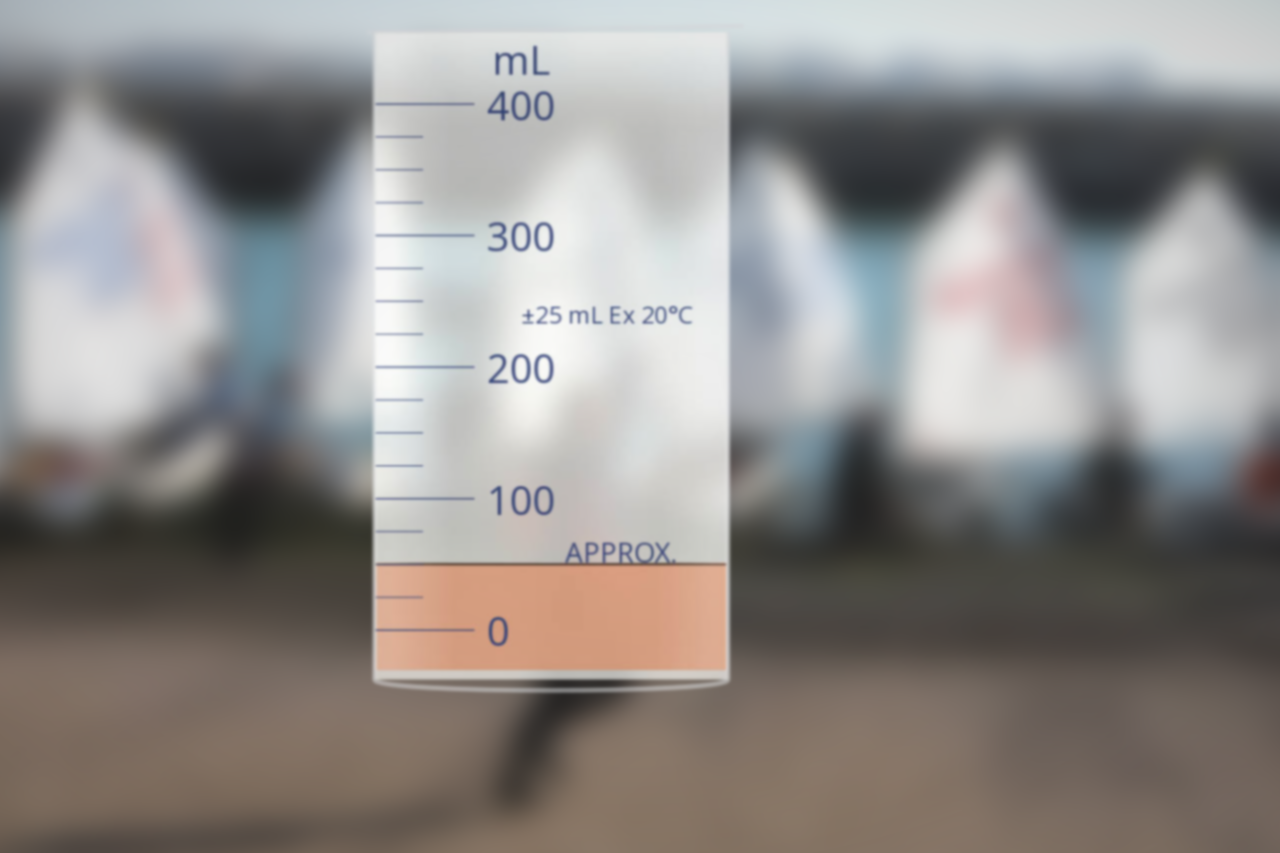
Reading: 50
